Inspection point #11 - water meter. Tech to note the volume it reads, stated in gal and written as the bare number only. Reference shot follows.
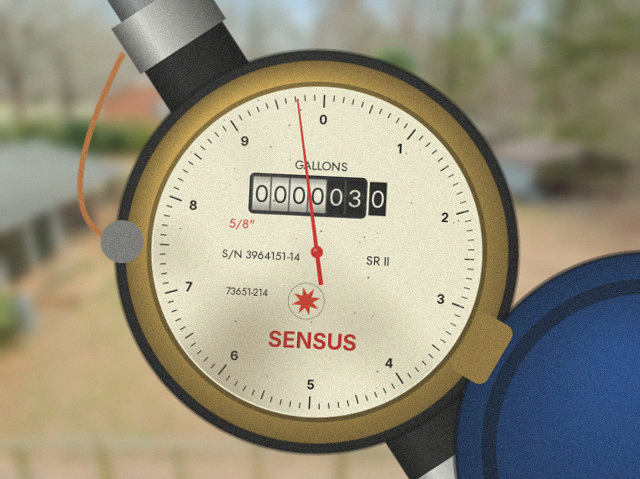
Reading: 29.7
